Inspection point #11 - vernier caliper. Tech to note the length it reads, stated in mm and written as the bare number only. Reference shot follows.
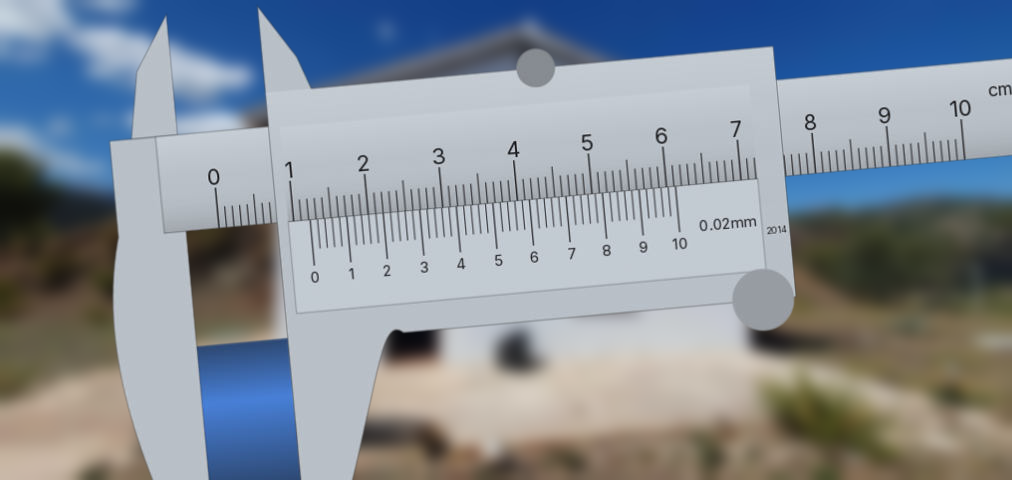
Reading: 12.2
